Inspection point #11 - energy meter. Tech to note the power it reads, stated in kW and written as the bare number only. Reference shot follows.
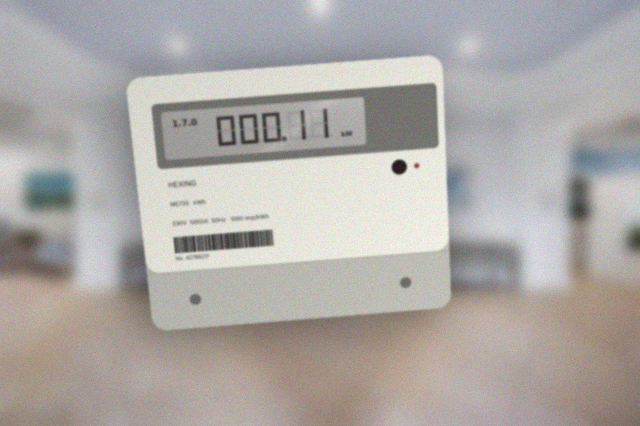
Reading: 0.11
